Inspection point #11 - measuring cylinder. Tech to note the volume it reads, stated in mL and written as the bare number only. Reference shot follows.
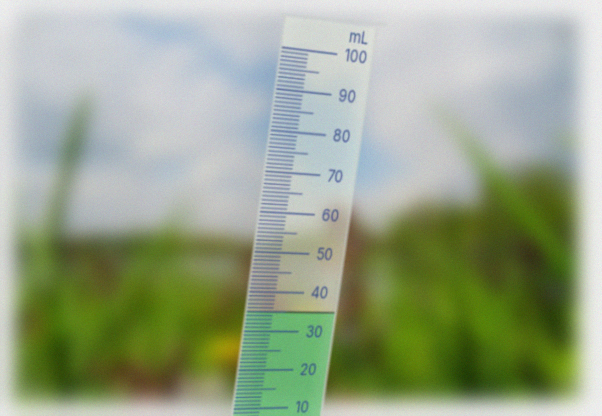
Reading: 35
